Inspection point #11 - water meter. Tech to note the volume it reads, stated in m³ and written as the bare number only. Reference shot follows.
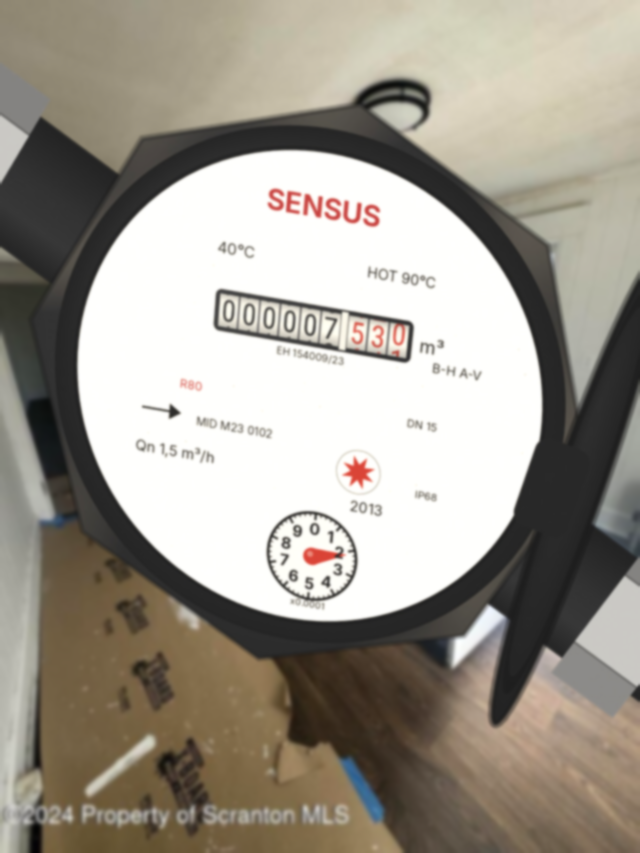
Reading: 7.5302
